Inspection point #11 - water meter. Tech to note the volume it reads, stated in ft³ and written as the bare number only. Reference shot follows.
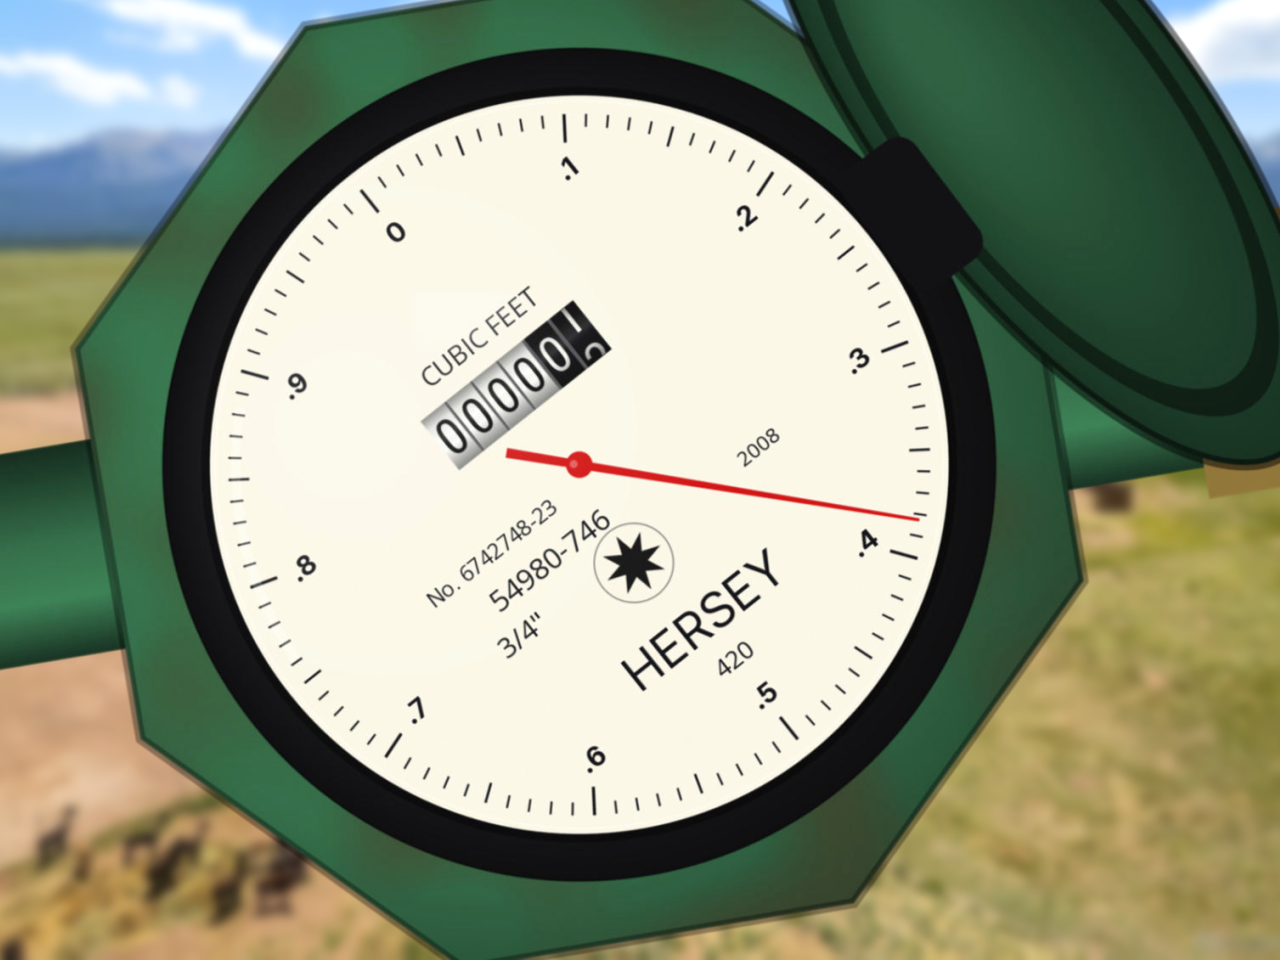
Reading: 1.38
